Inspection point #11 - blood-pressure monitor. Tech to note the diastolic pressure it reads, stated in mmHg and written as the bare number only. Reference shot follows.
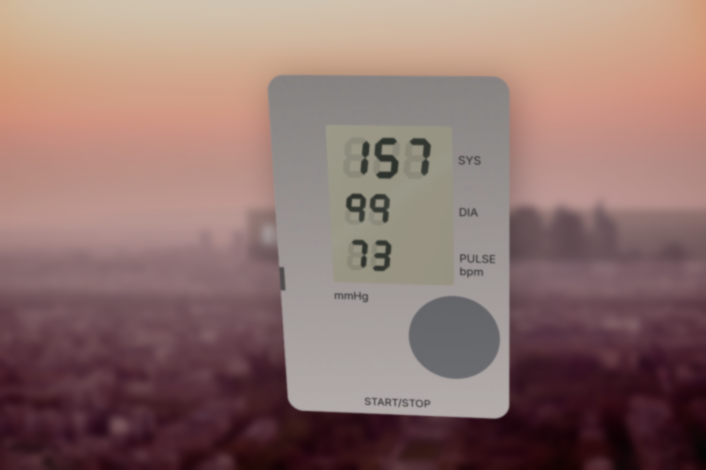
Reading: 99
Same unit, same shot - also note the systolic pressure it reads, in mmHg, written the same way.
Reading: 157
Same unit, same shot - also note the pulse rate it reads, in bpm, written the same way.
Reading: 73
